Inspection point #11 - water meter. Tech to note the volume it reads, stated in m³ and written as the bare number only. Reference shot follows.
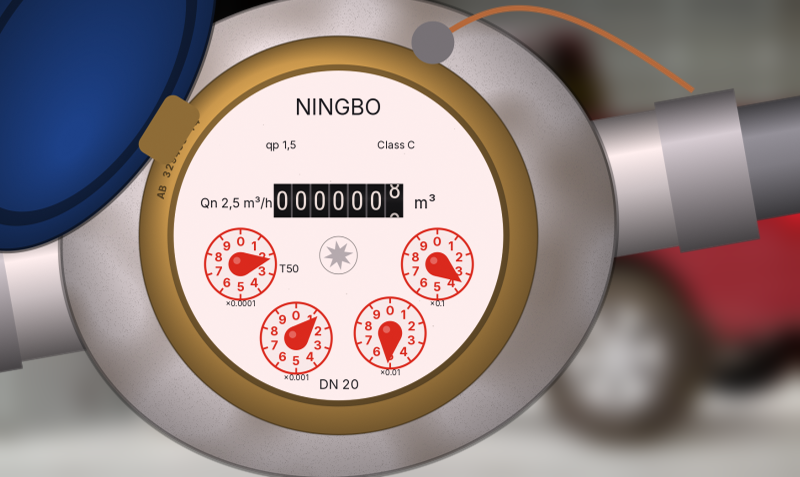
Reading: 8.3512
